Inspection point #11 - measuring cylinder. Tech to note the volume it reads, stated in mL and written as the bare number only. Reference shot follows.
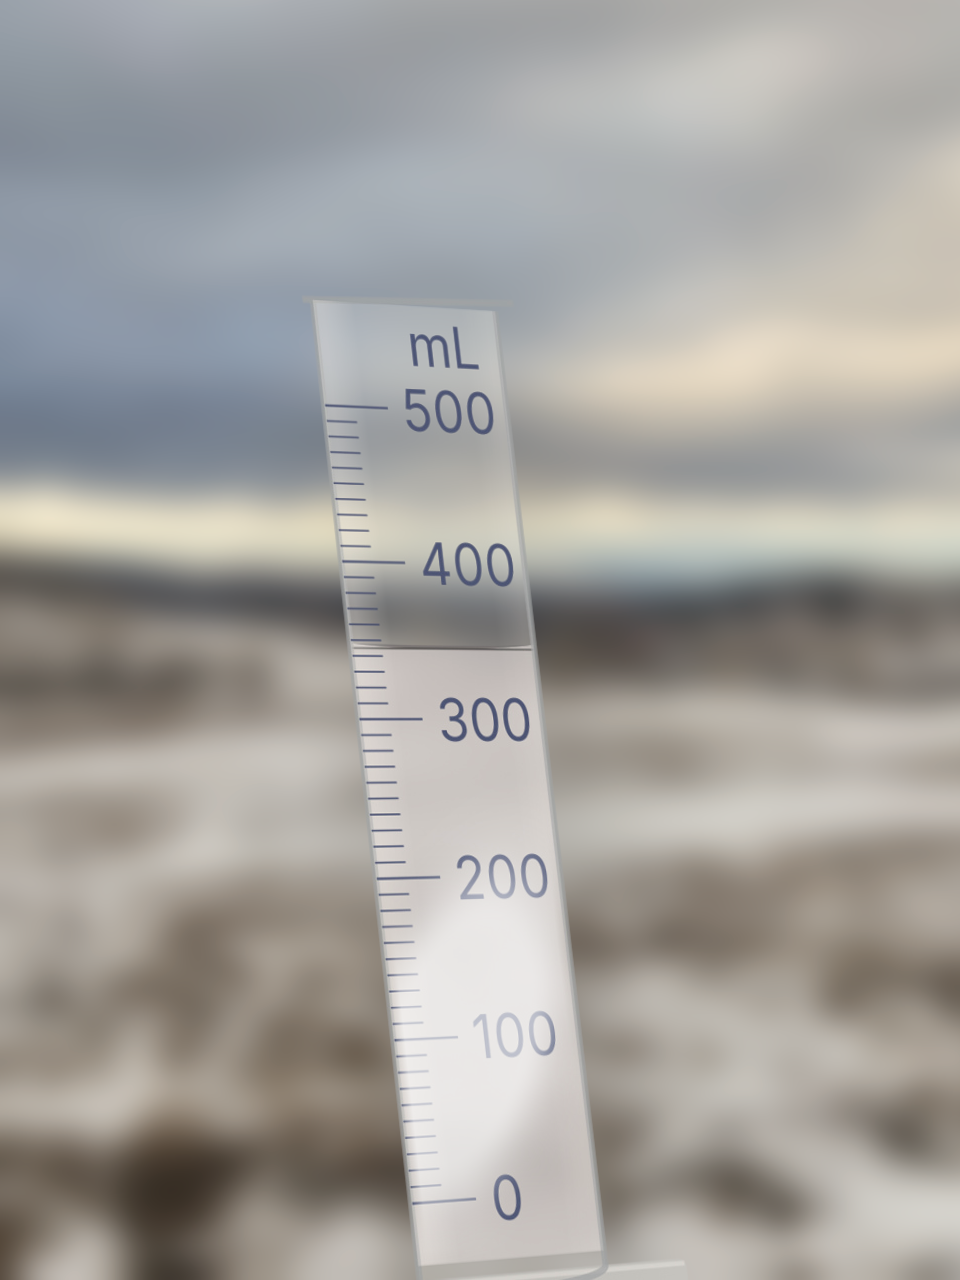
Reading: 345
